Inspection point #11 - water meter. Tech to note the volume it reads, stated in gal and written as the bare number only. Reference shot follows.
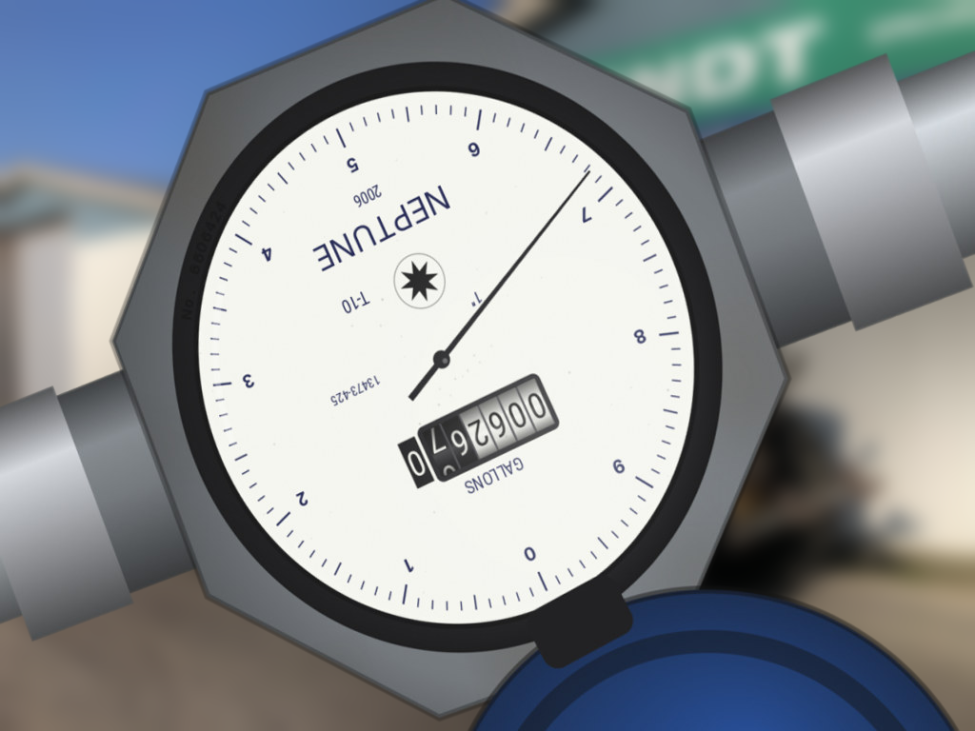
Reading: 62666.8
